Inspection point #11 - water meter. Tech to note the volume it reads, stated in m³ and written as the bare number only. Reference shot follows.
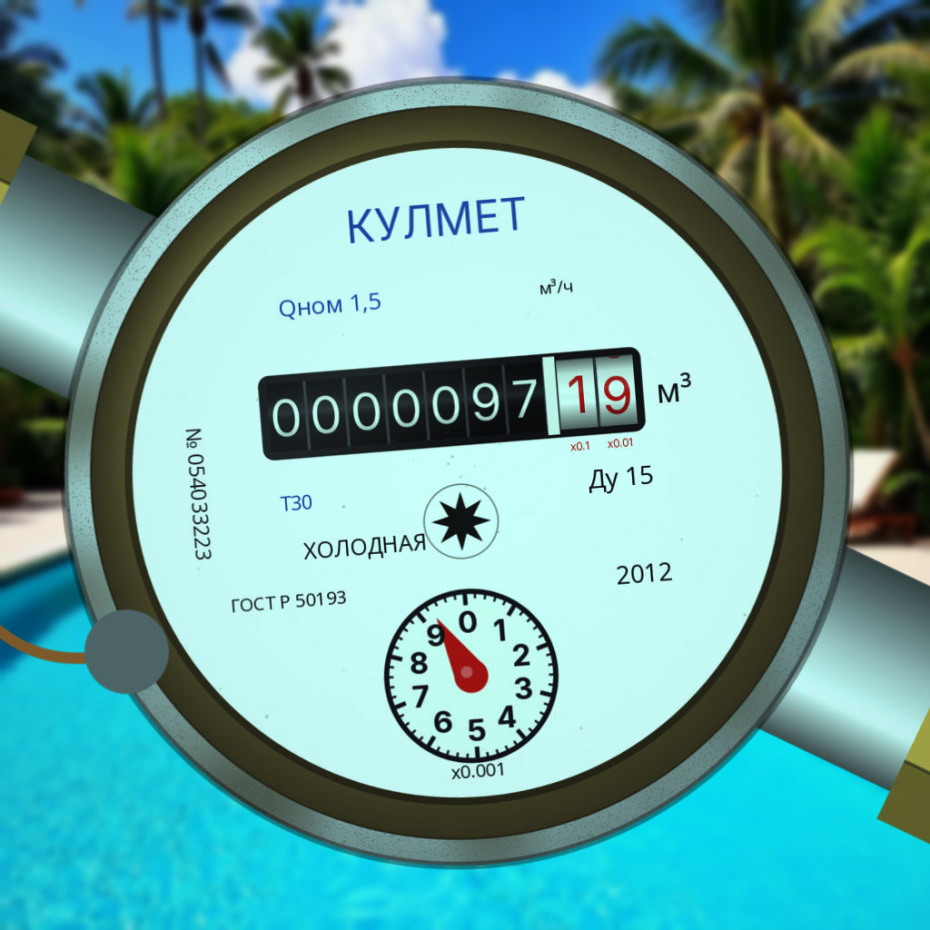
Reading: 97.189
